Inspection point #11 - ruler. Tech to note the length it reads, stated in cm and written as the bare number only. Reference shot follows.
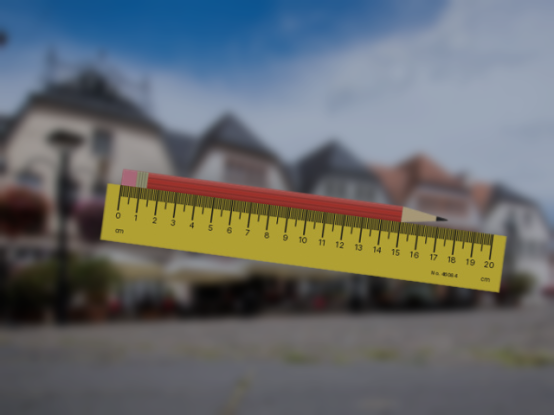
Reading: 17.5
